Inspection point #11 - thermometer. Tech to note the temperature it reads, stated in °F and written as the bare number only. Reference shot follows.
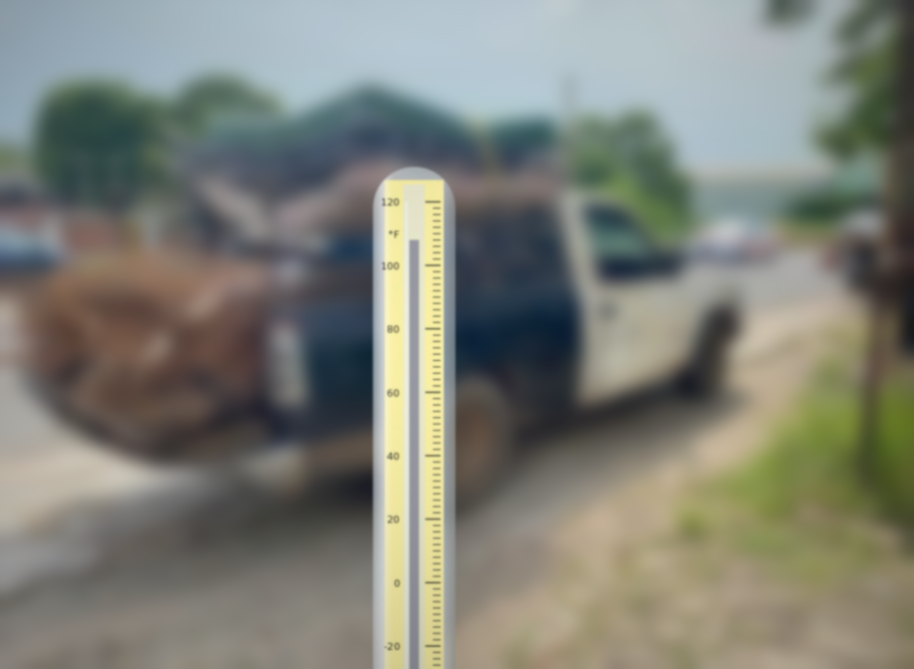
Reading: 108
